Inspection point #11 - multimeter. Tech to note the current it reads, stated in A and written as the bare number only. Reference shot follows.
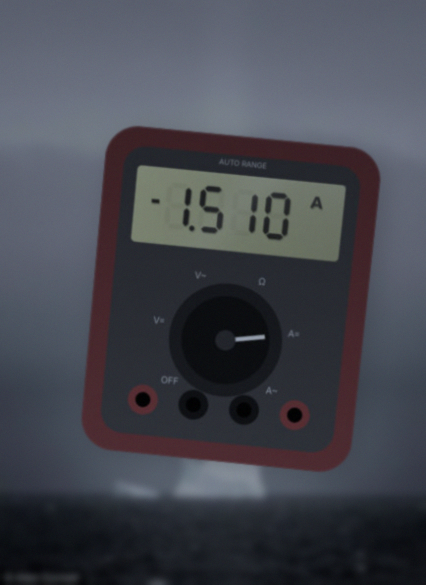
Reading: -1.510
